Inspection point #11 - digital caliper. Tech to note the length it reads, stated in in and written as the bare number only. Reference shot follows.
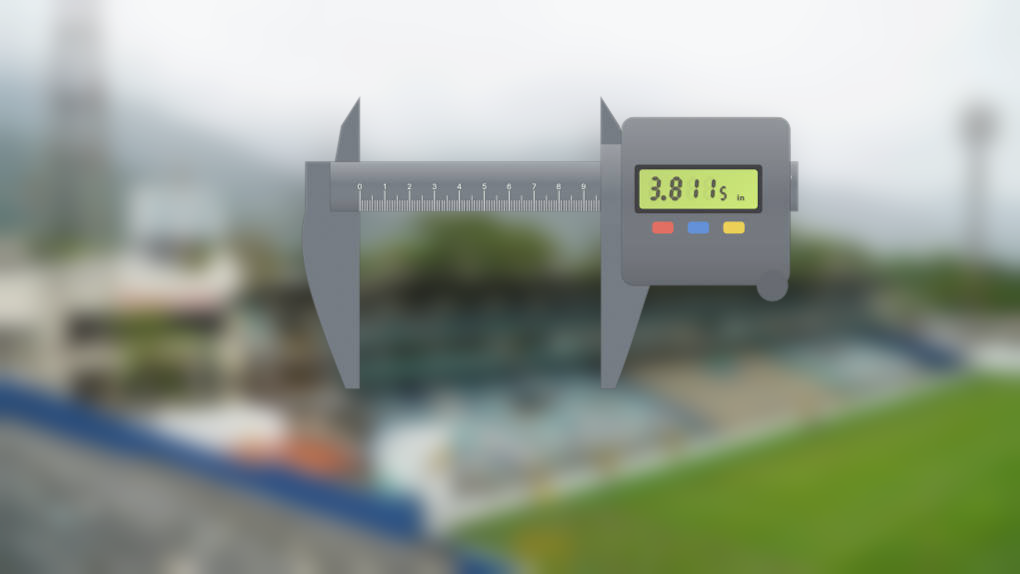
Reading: 3.8115
